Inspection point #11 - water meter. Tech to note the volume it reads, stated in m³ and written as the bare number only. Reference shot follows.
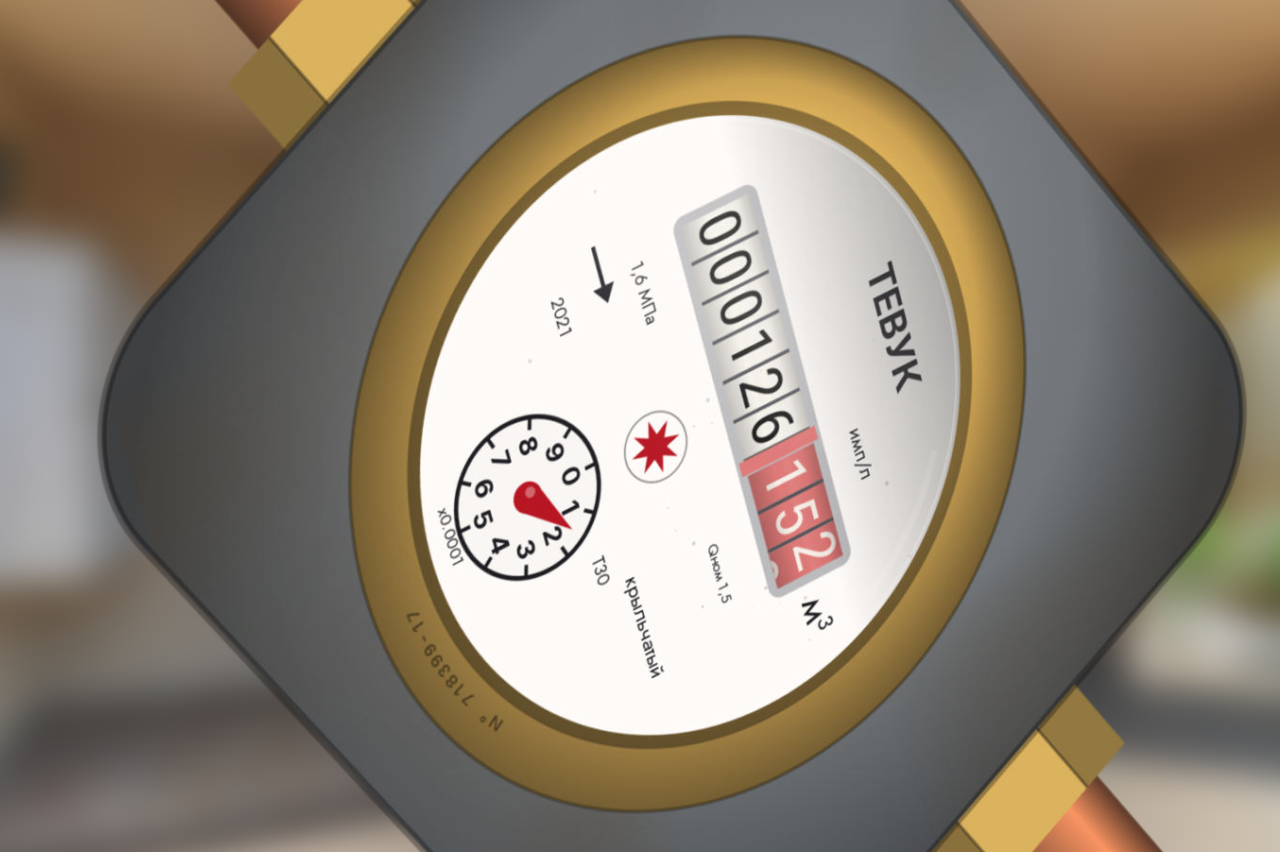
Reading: 126.1521
